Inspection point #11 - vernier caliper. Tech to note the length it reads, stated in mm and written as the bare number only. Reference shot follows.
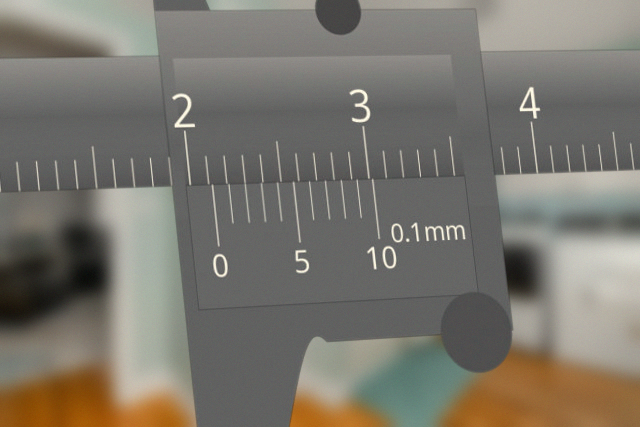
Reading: 21.2
